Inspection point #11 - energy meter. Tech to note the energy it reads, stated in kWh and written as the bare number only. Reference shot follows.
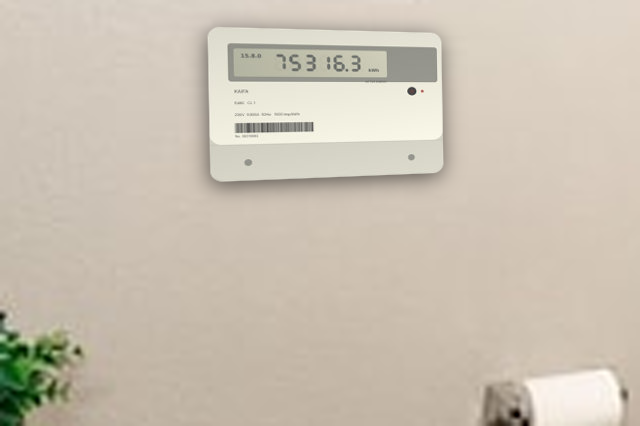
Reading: 75316.3
